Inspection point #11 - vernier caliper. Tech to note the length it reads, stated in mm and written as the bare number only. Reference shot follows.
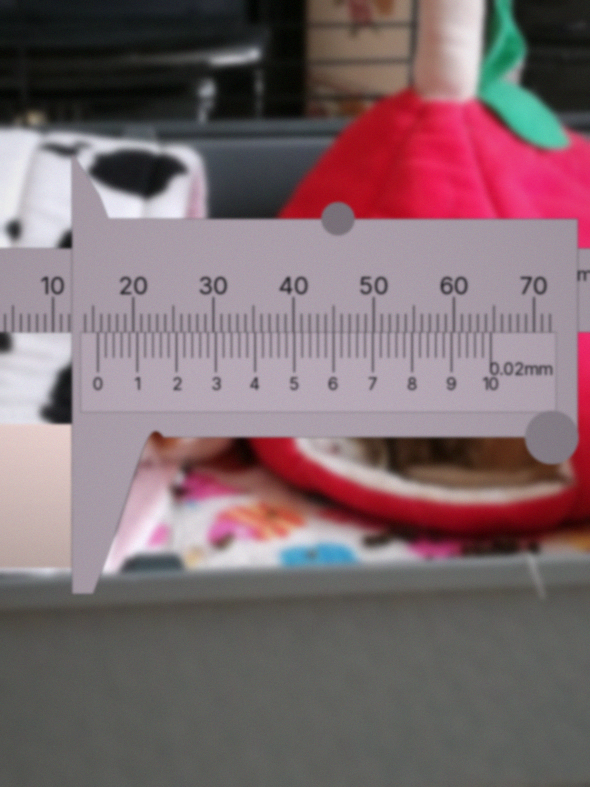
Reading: 15.6
